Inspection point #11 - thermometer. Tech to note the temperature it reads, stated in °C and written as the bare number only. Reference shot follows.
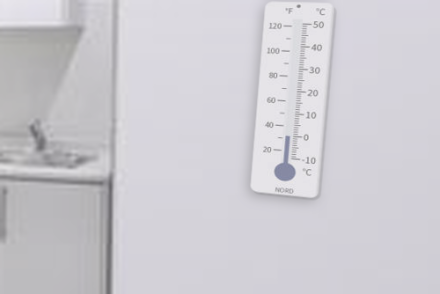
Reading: 0
